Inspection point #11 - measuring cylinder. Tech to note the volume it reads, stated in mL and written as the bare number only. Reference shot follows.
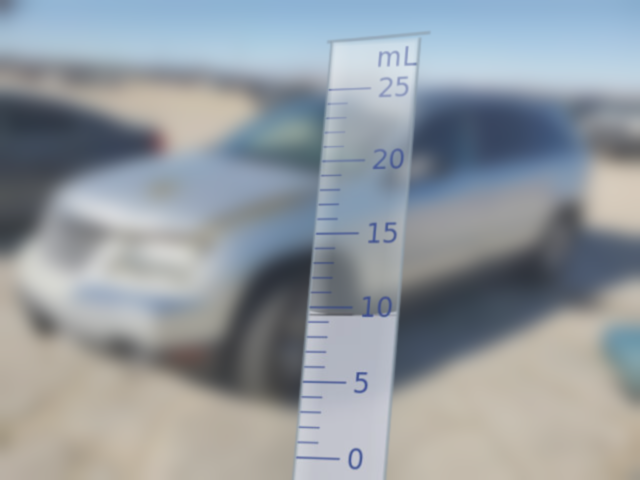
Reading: 9.5
